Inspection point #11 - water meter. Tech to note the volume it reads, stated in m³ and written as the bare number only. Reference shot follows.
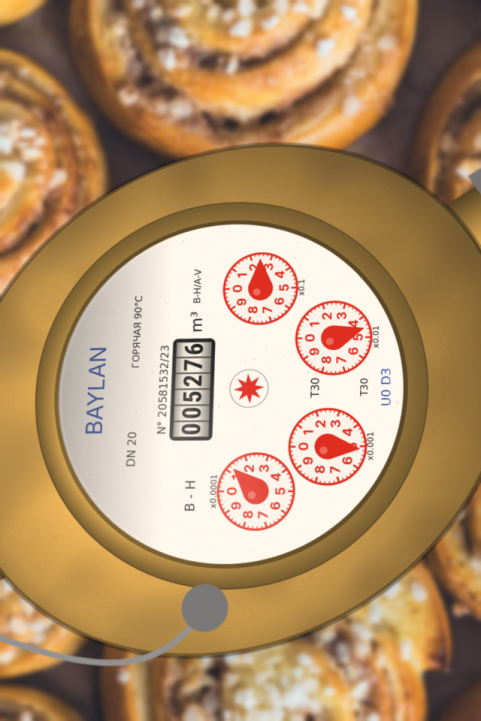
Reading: 5276.2451
